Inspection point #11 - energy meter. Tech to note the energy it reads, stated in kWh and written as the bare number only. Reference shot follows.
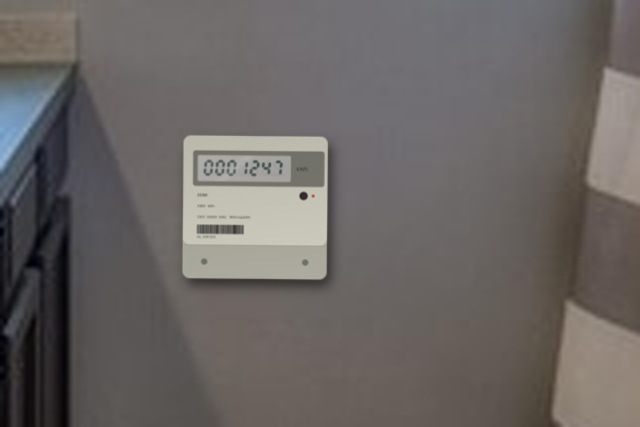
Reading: 1247
